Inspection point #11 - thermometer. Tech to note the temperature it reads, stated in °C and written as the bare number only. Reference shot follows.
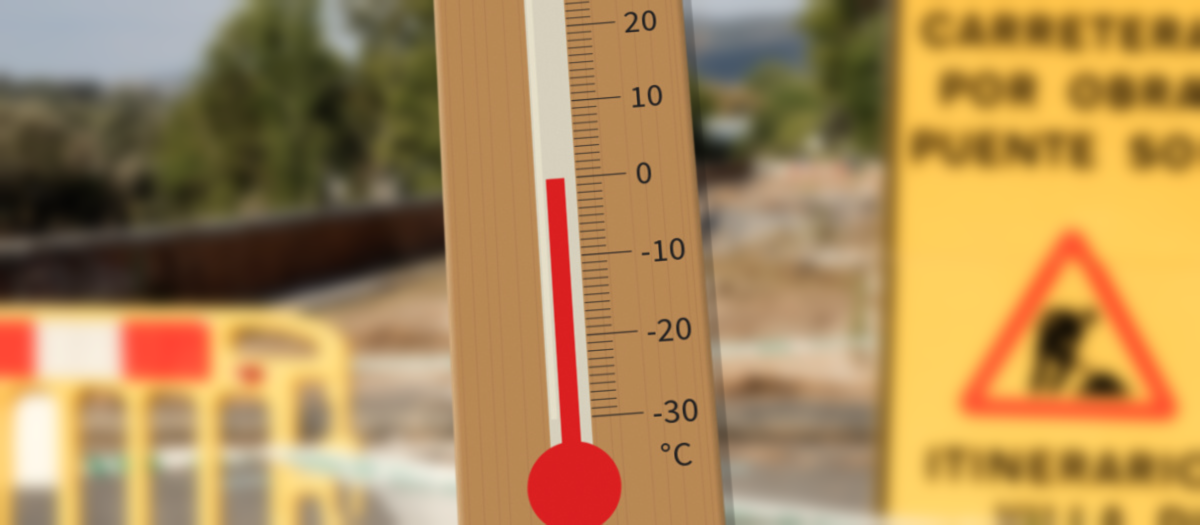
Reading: 0
